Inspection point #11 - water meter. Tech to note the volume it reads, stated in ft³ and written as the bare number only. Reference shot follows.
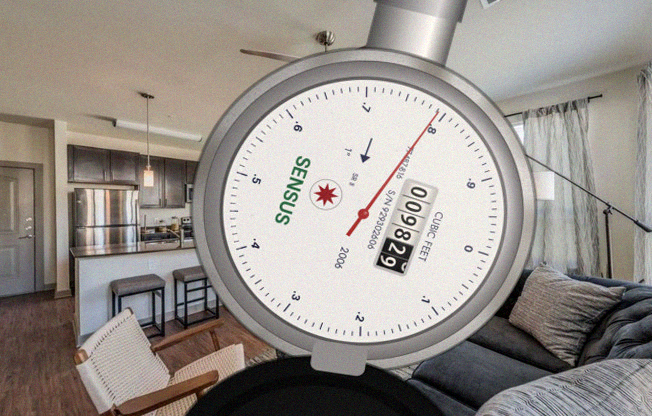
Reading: 9828.79
